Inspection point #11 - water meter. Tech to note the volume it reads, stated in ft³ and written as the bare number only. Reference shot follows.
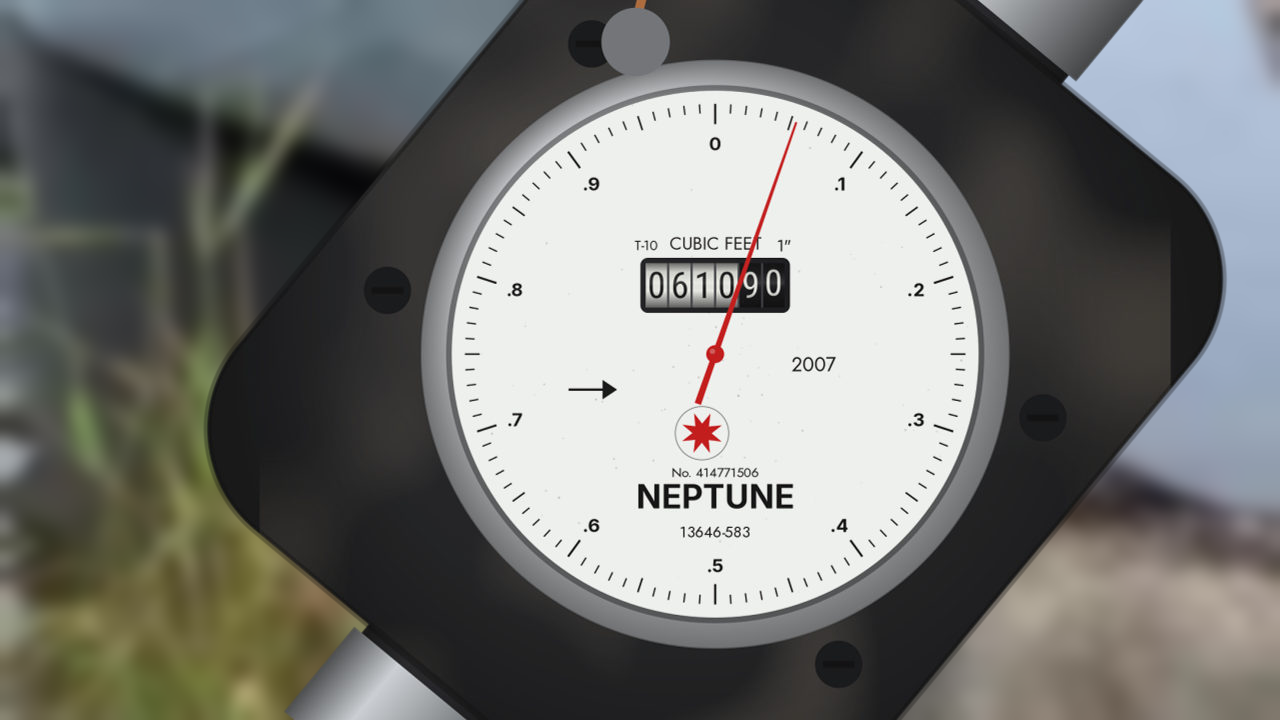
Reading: 61090.05
